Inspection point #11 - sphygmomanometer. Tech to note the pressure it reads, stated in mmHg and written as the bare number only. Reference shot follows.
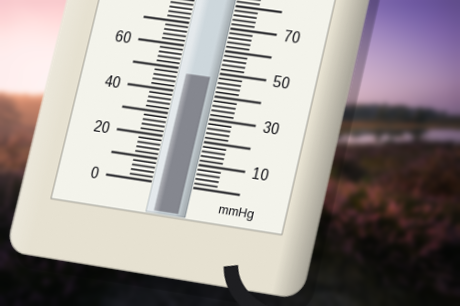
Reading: 48
